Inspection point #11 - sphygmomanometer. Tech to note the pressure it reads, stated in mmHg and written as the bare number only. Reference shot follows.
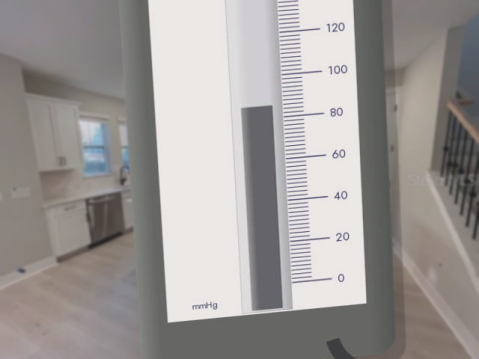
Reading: 86
